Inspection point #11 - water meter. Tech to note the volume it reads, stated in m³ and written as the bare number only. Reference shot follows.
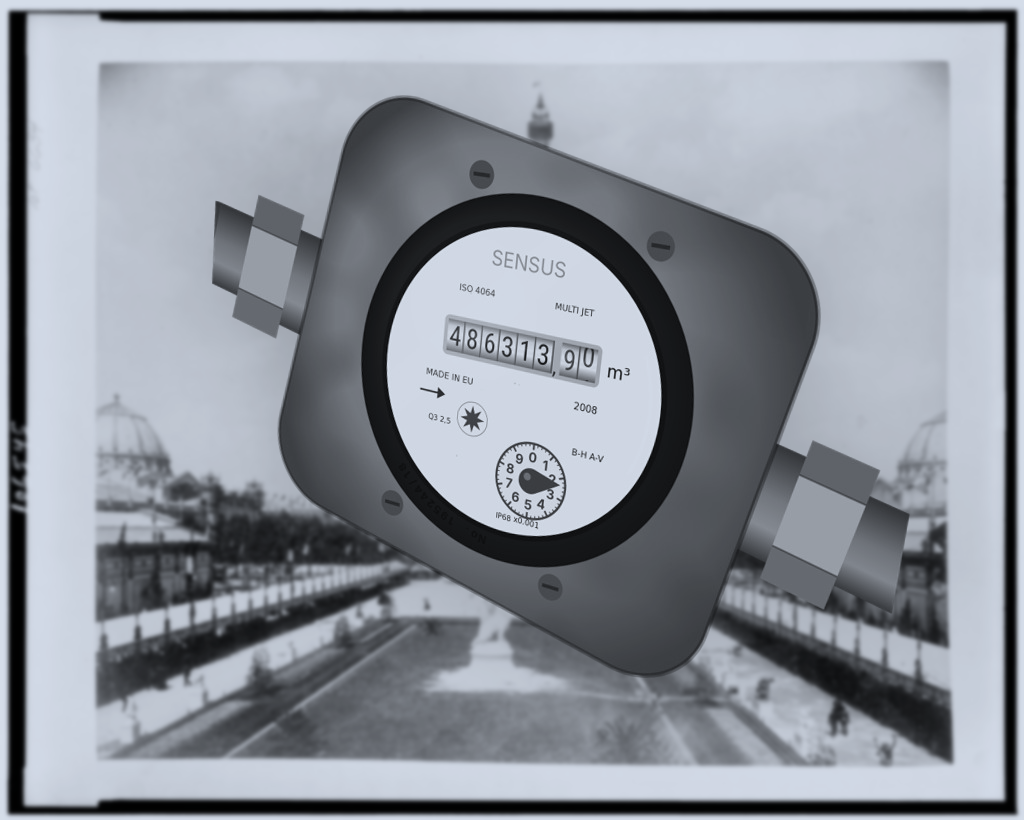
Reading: 486313.902
